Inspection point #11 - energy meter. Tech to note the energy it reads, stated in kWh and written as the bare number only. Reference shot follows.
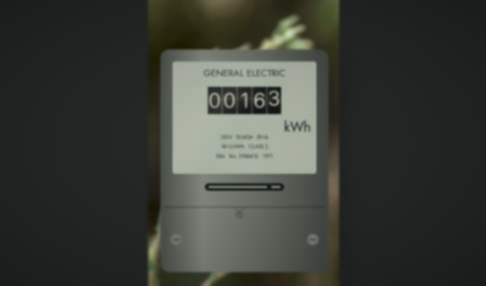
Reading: 163
